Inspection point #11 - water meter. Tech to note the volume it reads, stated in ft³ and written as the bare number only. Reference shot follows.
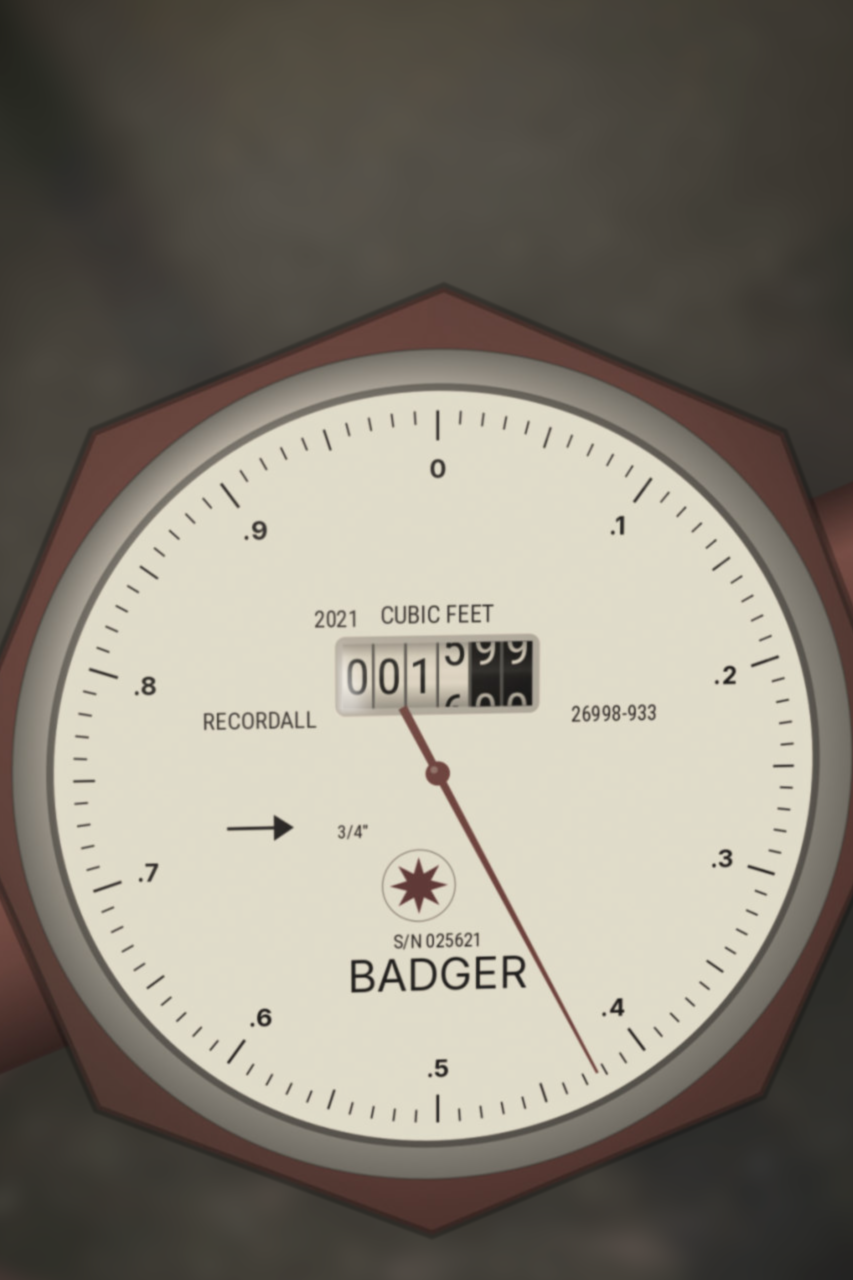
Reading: 1599.42
